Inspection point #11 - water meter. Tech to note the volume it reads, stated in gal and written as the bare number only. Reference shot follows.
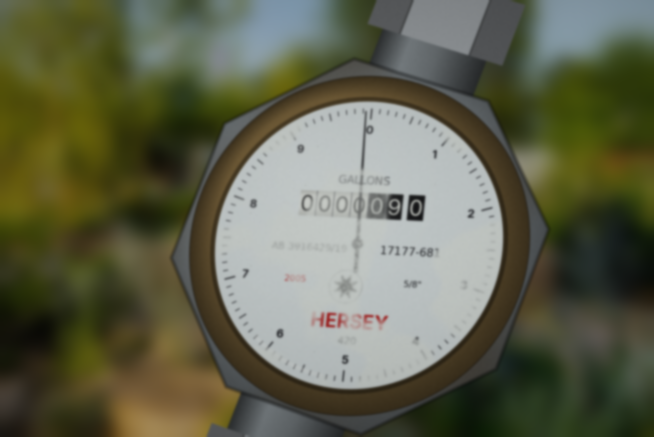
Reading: 89.9
